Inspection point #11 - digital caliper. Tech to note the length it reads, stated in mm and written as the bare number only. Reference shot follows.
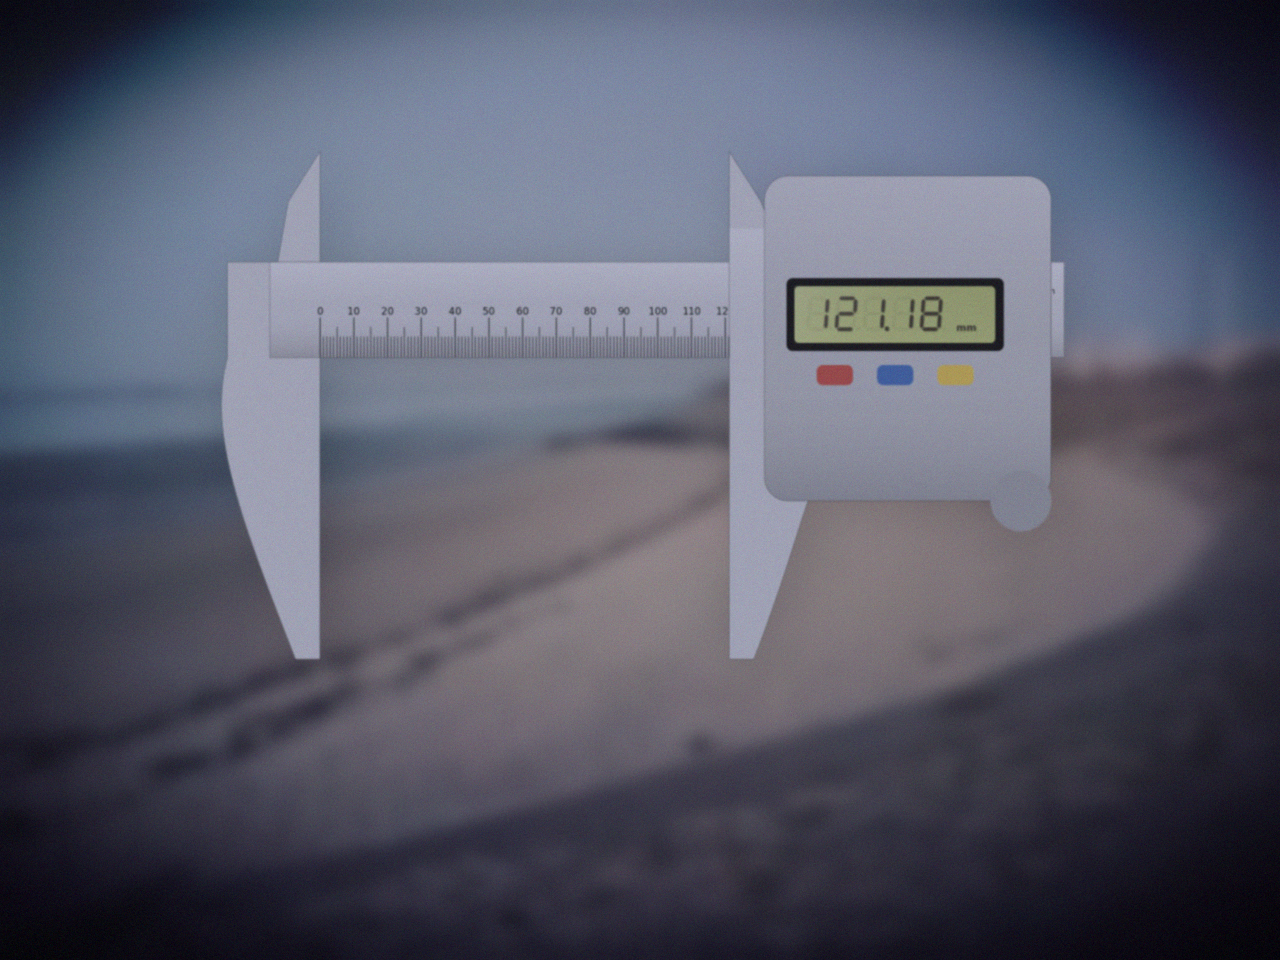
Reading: 121.18
